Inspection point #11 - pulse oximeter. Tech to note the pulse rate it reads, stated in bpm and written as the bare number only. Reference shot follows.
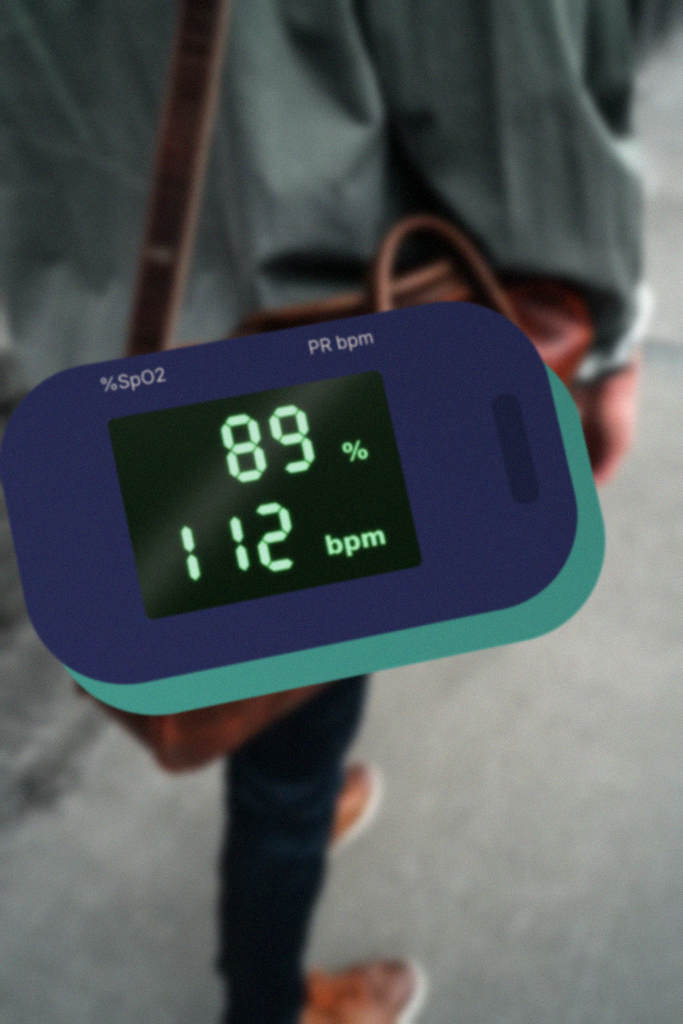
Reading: 112
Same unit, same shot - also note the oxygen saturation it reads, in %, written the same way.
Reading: 89
